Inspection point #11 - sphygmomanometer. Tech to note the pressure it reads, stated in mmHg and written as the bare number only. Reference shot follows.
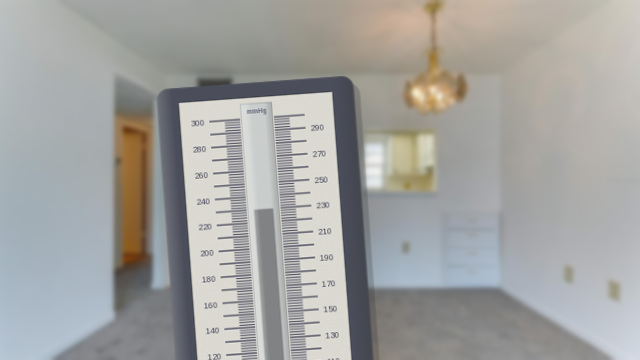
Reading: 230
